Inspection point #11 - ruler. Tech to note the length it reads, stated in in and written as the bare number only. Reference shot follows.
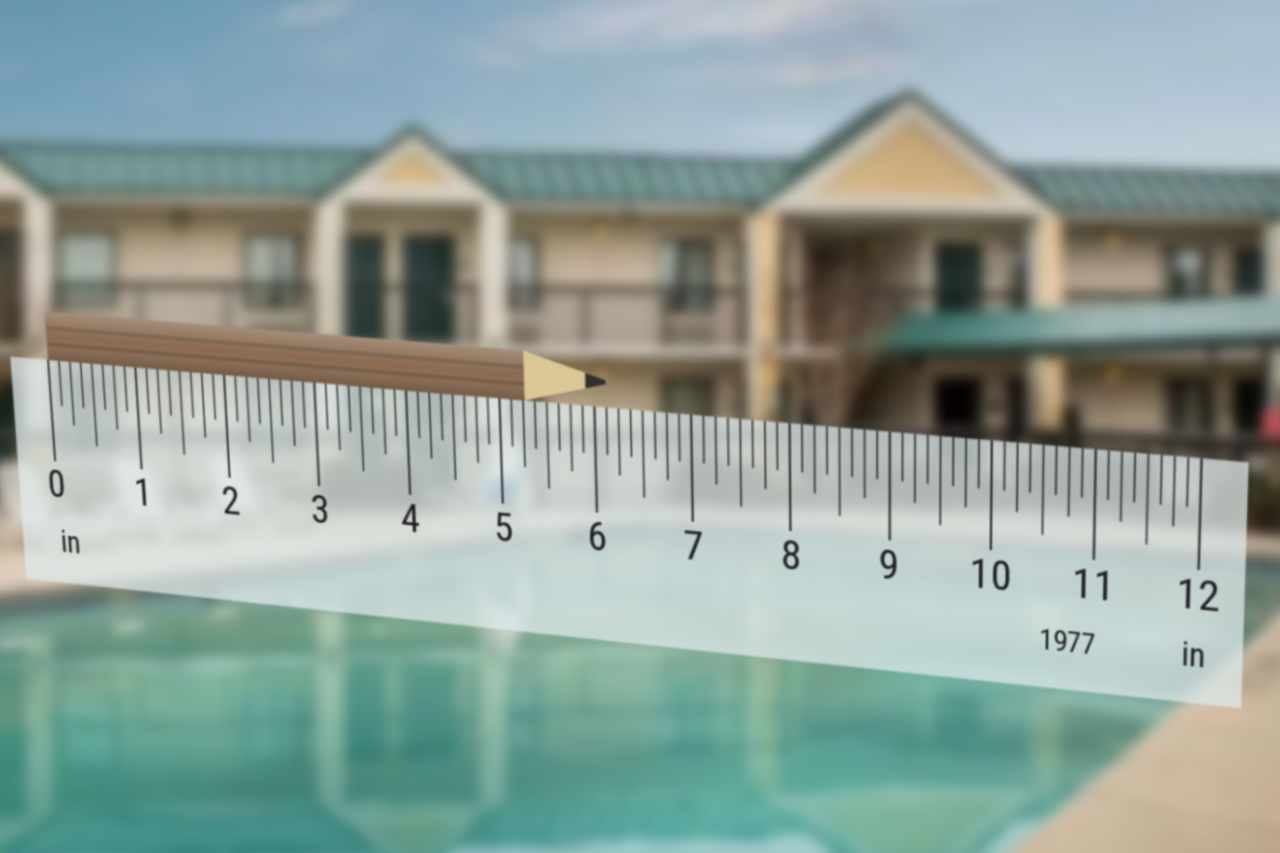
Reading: 6.125
